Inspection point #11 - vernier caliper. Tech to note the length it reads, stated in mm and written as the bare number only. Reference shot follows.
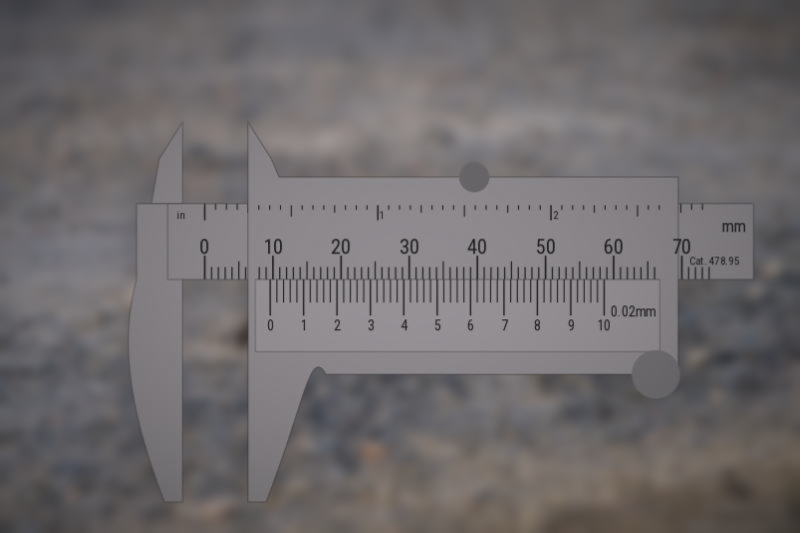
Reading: 9.6
